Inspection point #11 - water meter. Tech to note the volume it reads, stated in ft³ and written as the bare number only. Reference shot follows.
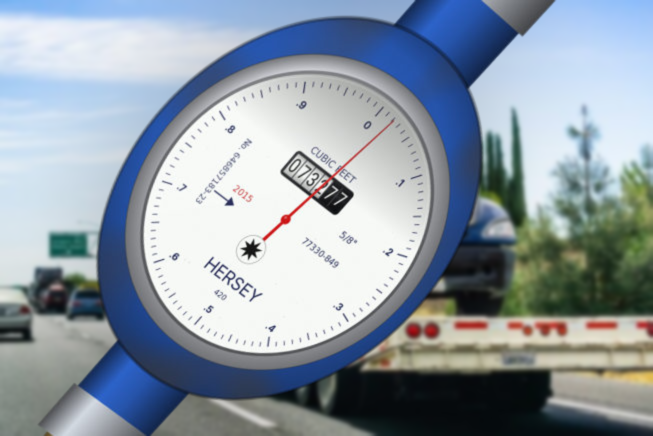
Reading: 73277.02
